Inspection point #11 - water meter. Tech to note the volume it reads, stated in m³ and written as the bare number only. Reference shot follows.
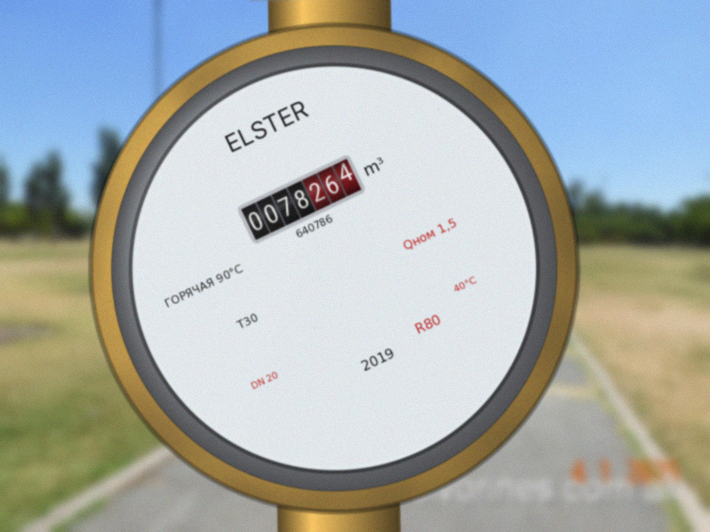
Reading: 78.264
